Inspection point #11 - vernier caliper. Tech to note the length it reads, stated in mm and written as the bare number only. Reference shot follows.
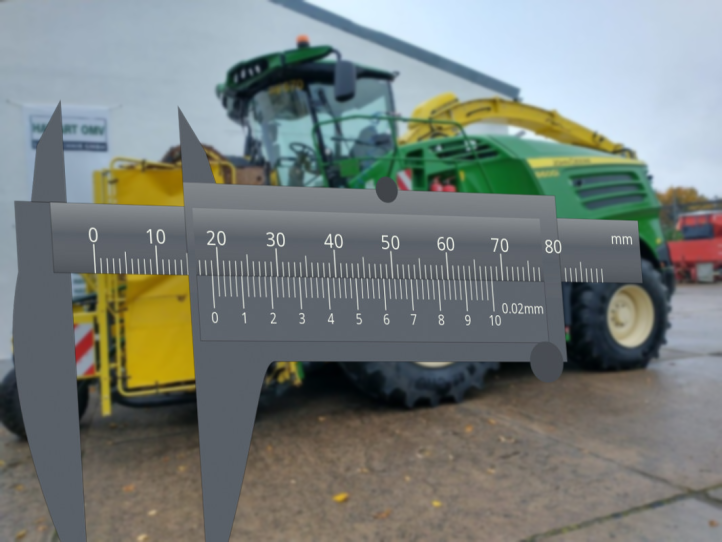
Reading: 19.0
